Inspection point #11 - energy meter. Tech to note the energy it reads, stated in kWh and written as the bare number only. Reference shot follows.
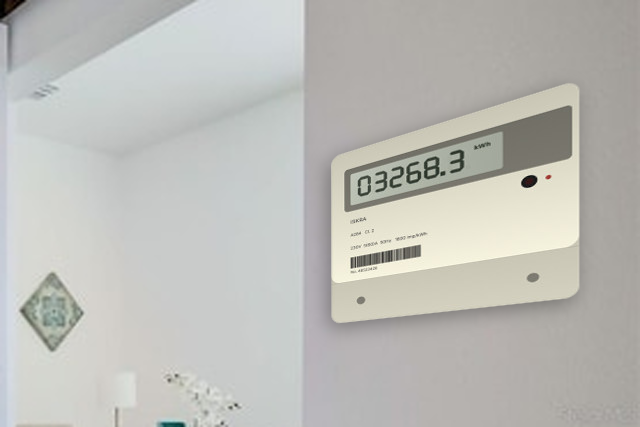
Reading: 3268.3
